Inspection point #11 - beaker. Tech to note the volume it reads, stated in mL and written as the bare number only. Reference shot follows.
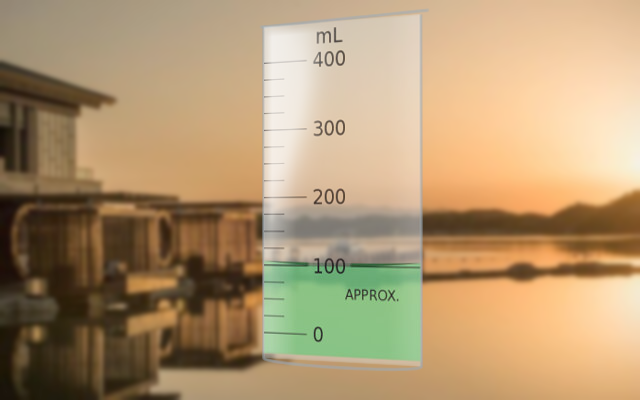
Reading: 100
